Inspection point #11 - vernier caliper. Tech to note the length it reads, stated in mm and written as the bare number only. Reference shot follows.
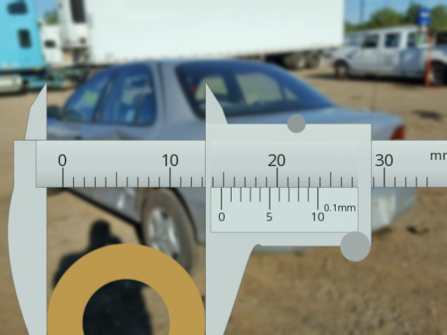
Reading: 14.8
